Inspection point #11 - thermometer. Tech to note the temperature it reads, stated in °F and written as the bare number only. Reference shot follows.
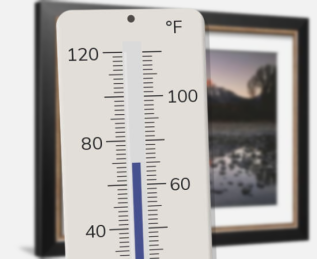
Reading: 70
